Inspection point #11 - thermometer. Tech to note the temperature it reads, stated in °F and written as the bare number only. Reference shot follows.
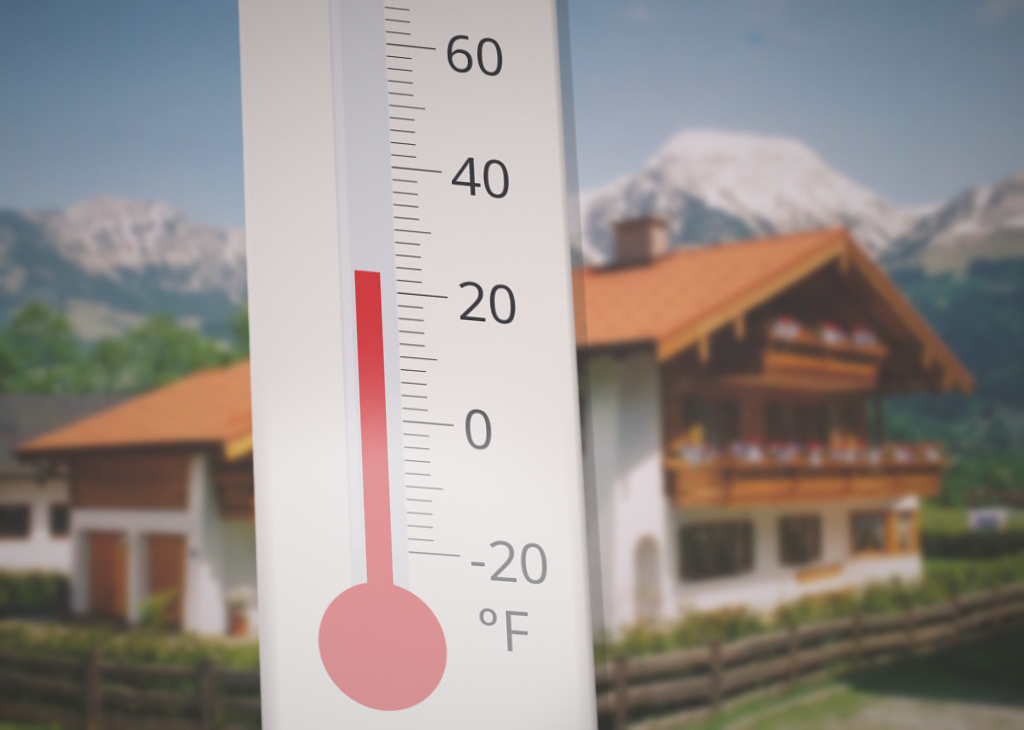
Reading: 23
